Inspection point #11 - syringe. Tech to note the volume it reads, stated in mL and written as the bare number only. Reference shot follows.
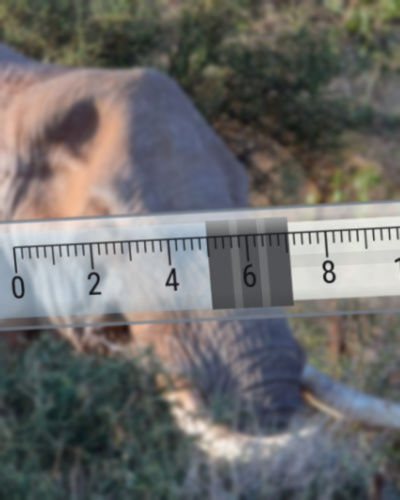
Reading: 5
